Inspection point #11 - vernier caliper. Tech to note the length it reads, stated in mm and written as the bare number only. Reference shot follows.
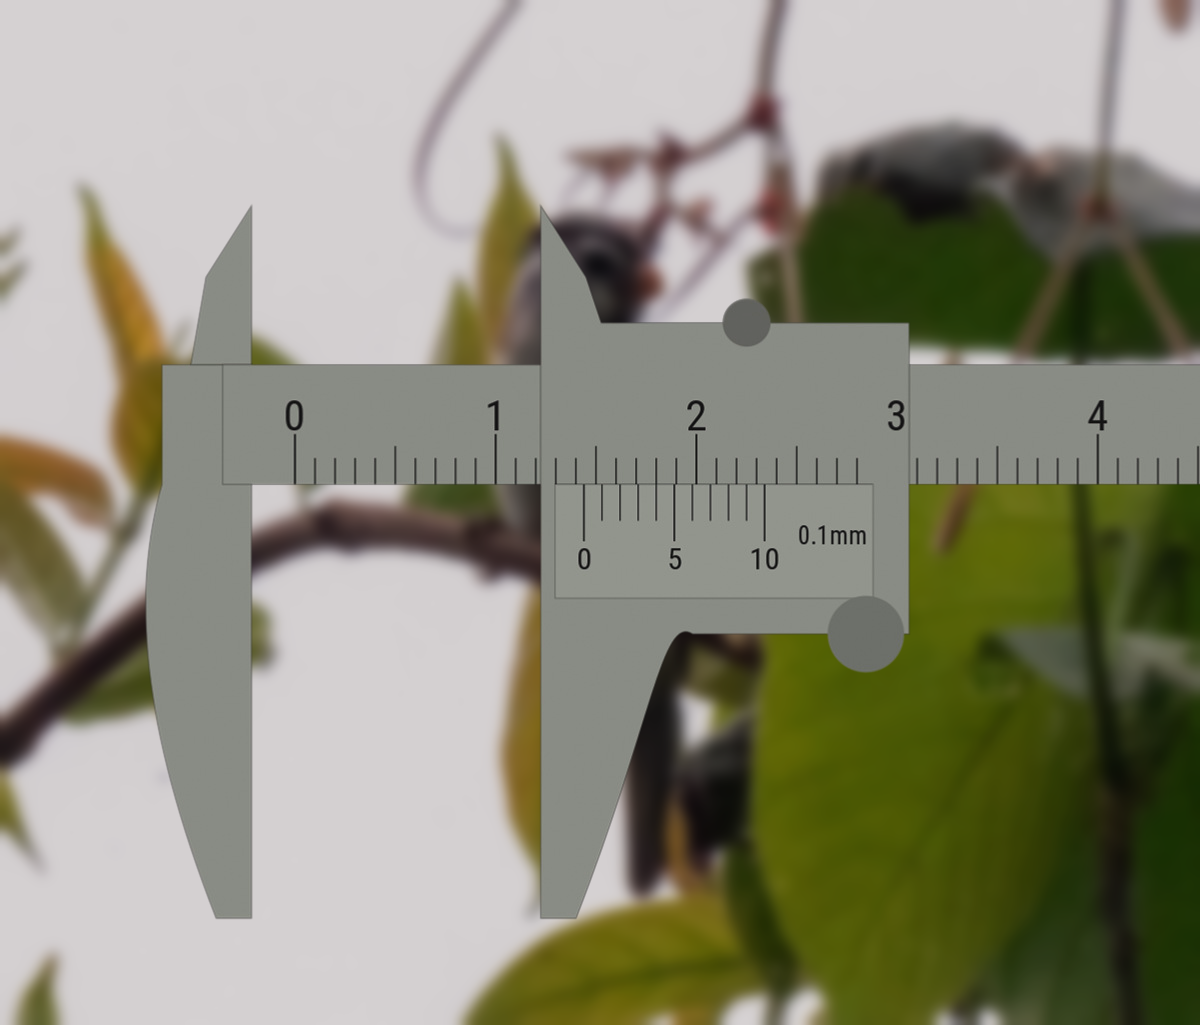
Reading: 14.4
